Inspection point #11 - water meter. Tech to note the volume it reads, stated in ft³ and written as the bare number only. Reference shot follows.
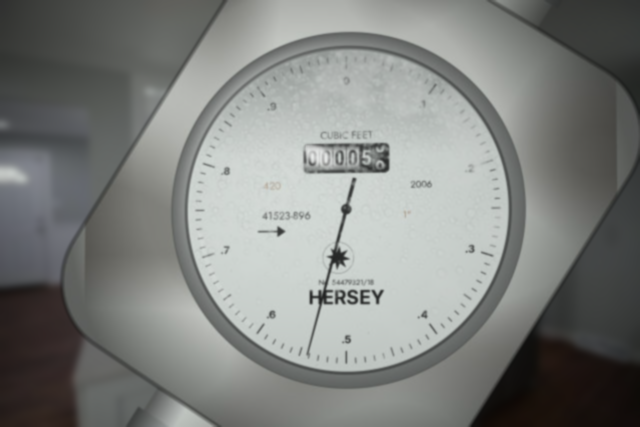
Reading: 58.54
